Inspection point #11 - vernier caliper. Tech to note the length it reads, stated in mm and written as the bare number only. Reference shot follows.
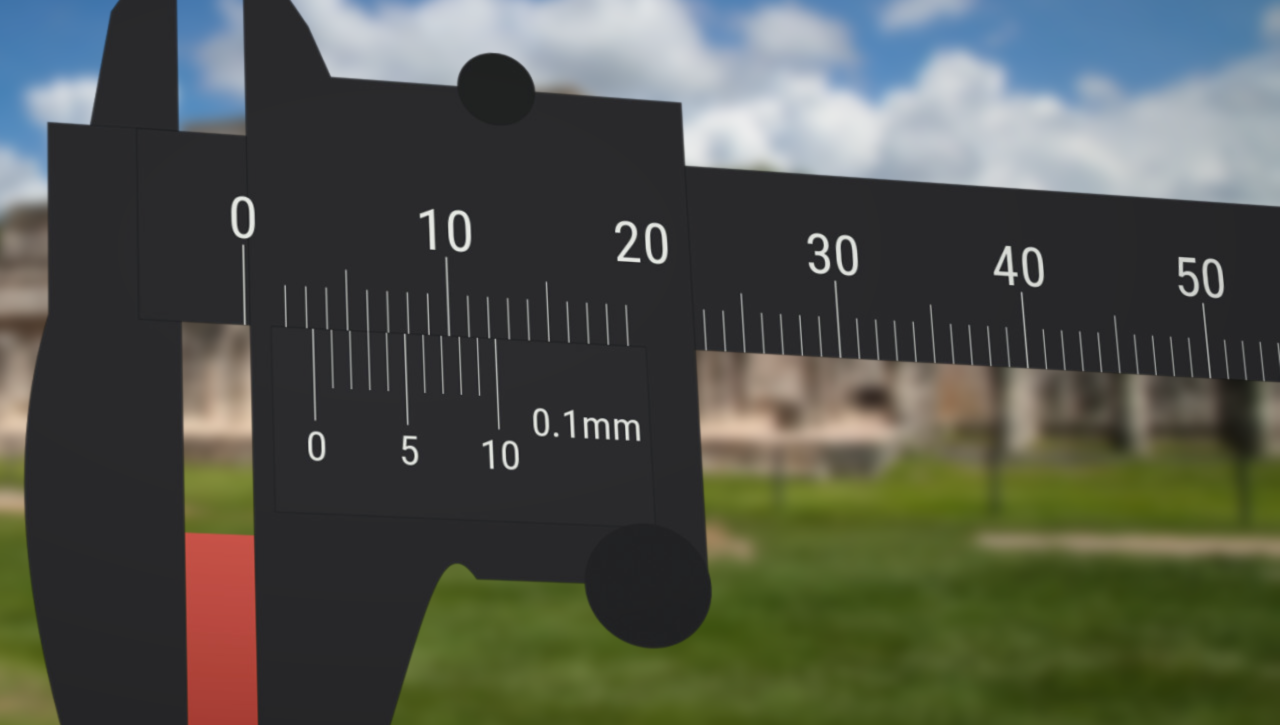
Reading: 3.3
